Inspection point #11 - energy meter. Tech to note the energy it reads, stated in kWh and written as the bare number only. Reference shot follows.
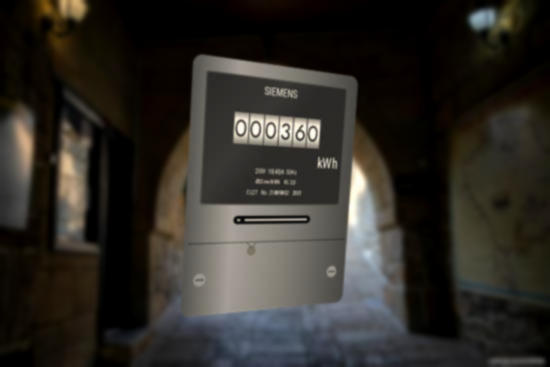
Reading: 360
